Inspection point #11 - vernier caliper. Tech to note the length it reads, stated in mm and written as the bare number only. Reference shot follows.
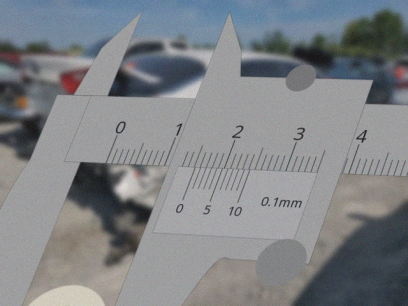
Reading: 15.2
